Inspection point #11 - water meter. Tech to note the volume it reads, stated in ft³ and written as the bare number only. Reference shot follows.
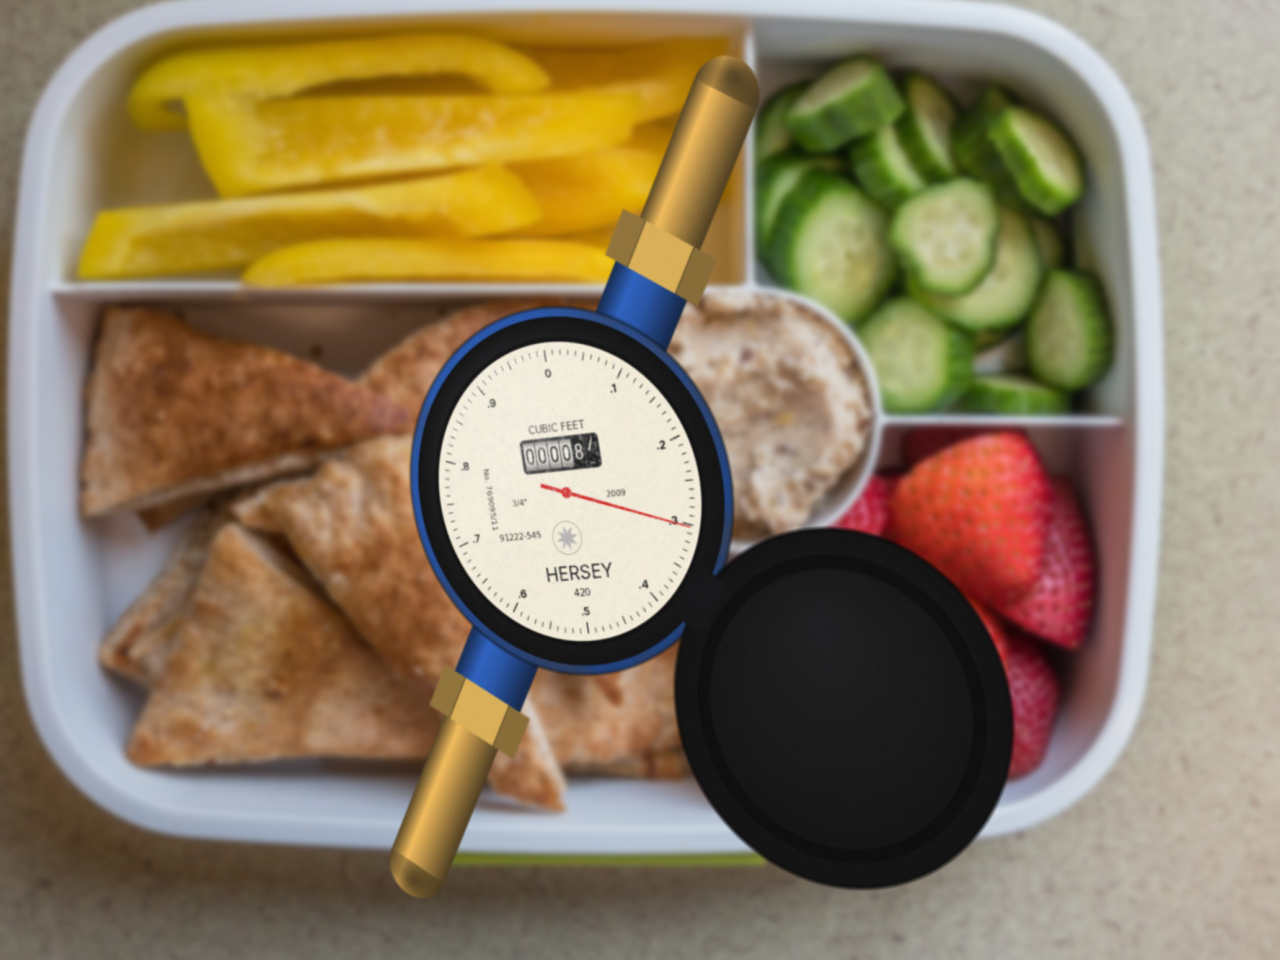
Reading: 87.30
